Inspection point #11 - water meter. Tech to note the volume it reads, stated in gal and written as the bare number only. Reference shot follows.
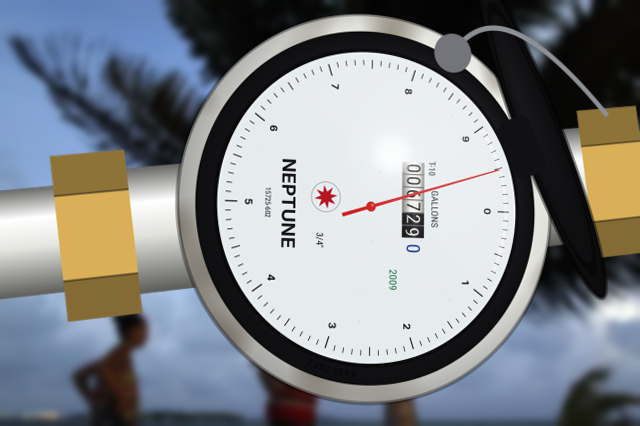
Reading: 67289.5
